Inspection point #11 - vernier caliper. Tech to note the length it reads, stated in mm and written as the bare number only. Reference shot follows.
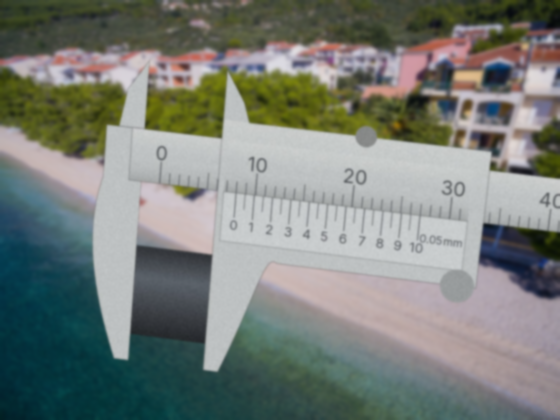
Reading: 8.0
